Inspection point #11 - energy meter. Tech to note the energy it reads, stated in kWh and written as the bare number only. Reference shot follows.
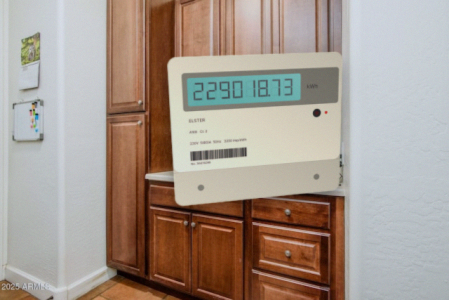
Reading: 229018.73
